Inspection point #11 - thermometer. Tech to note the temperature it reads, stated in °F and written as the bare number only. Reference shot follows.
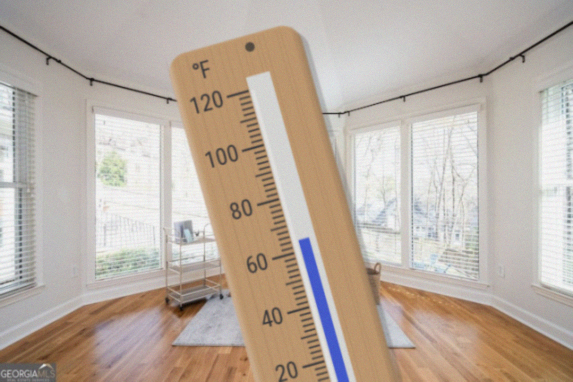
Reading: 64
